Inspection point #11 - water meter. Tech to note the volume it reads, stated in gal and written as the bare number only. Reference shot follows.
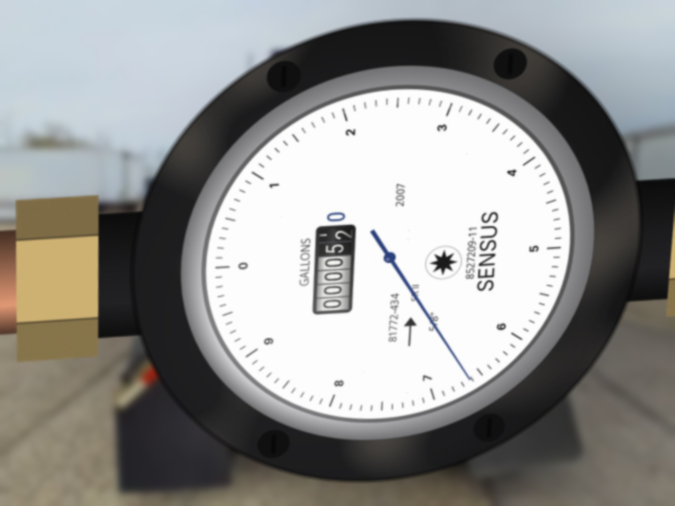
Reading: 516.6
